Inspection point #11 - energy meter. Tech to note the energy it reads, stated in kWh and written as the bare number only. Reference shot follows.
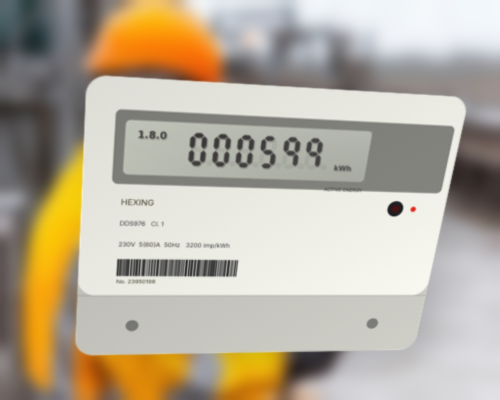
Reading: 599
